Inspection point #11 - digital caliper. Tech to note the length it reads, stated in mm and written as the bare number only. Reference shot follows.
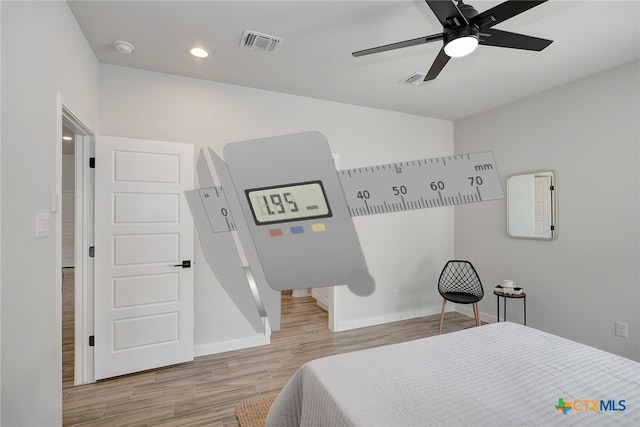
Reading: 1.95
